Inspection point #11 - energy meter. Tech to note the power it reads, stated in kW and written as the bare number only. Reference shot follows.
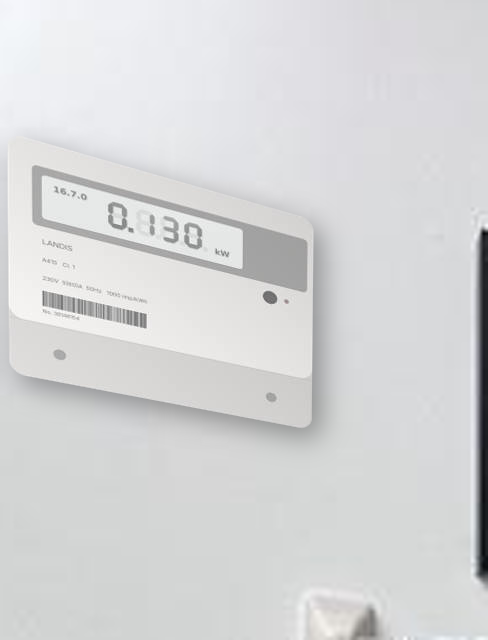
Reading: 0.130
